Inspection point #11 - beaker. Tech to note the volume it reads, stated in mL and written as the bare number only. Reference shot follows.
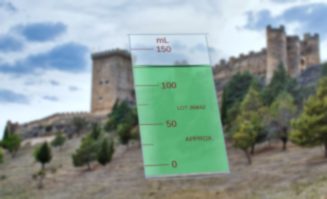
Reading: 125
